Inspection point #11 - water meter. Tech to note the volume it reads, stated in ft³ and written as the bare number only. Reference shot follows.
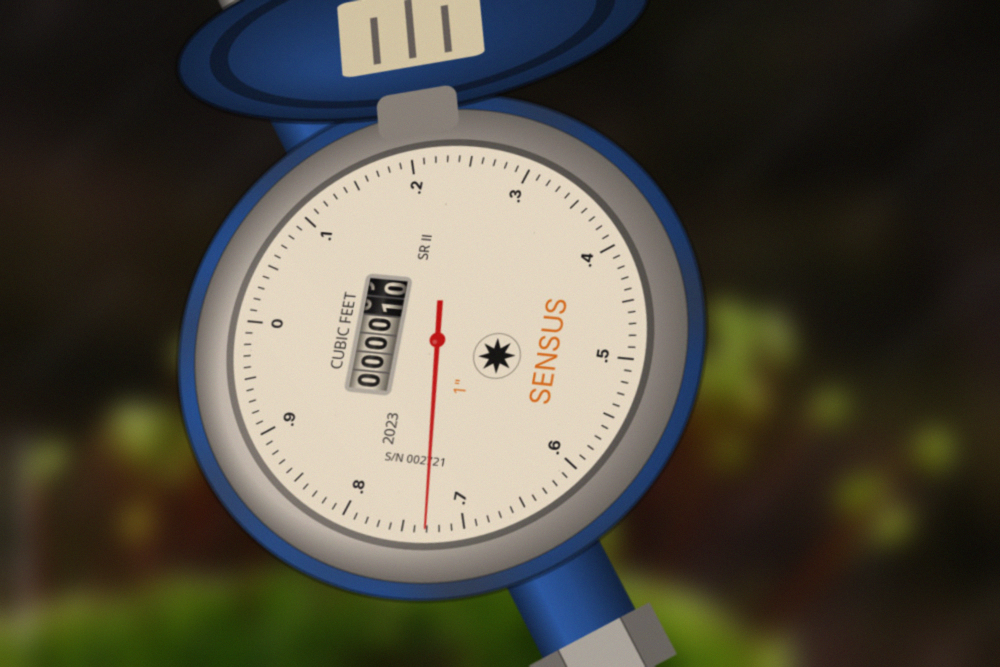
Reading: 9.73
